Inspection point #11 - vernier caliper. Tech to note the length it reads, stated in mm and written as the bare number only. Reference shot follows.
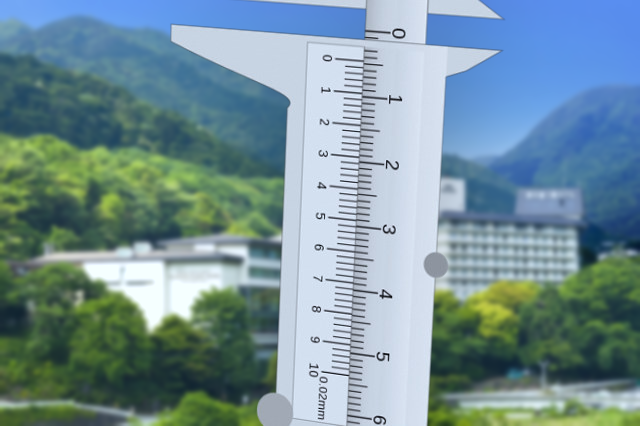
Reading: 4.6
